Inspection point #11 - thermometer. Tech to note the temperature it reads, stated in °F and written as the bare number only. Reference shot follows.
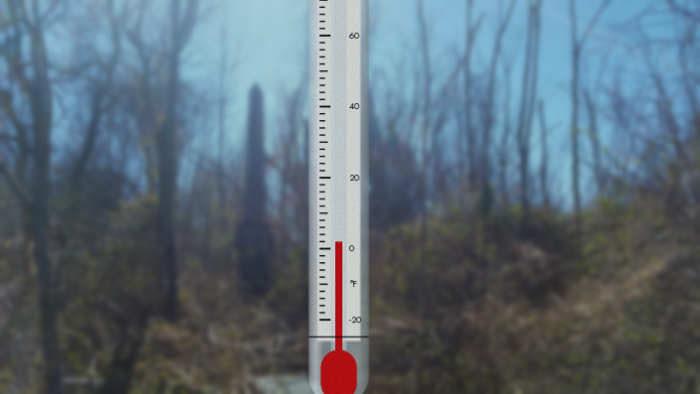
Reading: 2
